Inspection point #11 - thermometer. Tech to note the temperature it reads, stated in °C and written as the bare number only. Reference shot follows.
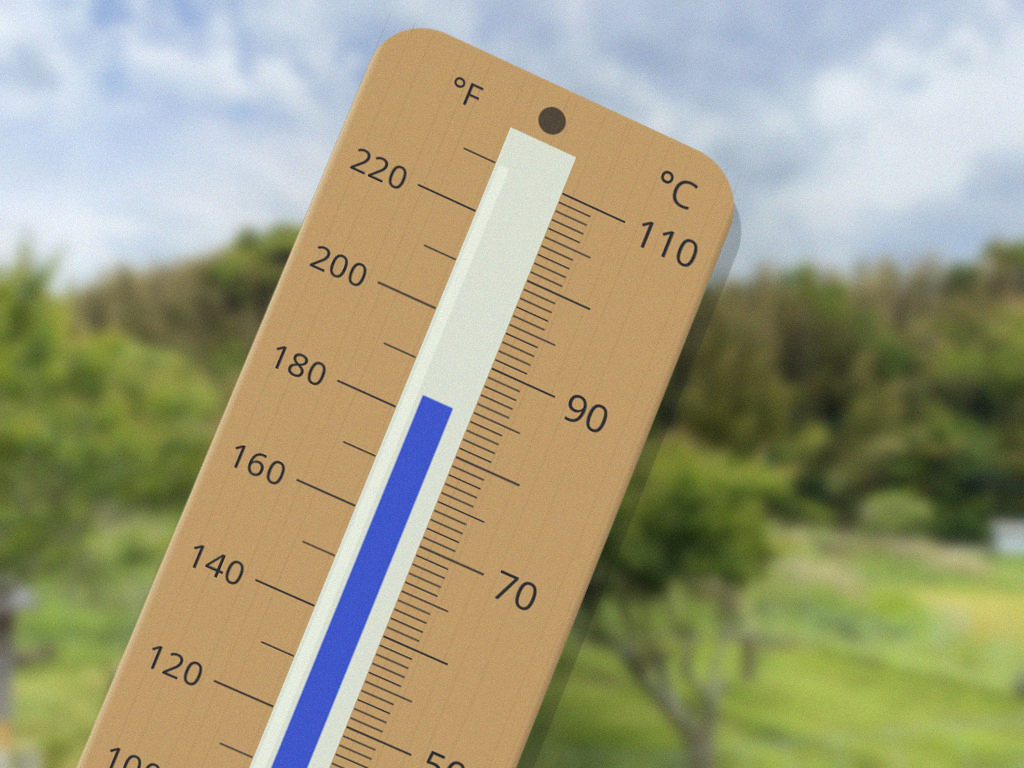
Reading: 84.5
